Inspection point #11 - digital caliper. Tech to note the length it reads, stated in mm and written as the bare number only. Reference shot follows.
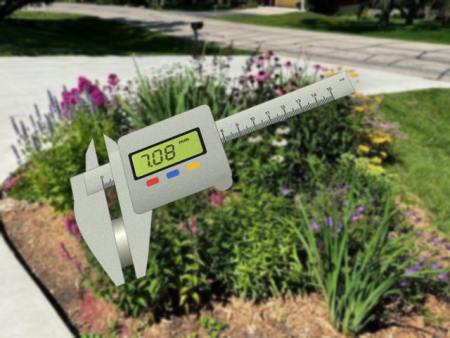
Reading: 7.08
